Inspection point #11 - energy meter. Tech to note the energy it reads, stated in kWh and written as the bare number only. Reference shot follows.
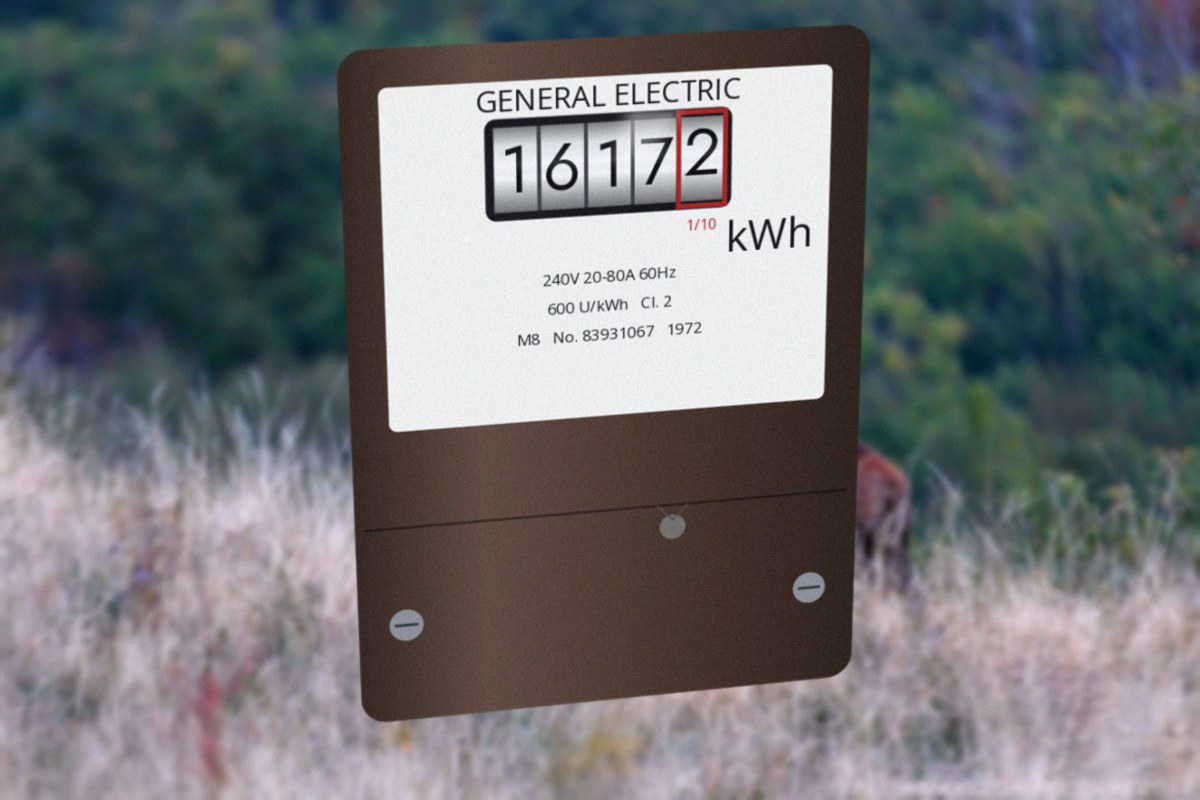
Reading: 1617.2
